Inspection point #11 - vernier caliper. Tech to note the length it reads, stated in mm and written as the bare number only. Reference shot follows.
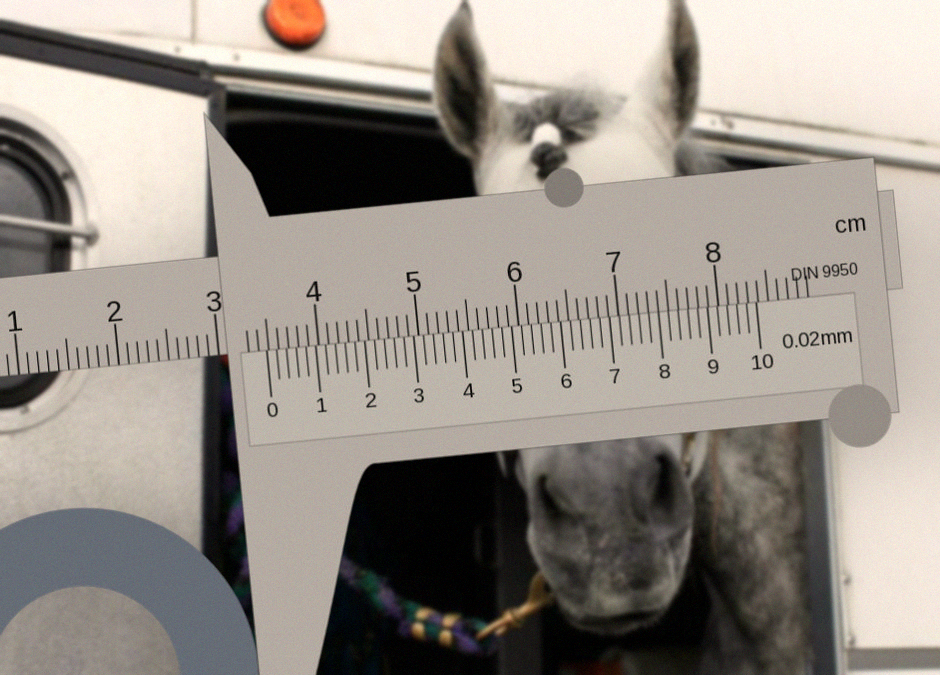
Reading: 34.8
